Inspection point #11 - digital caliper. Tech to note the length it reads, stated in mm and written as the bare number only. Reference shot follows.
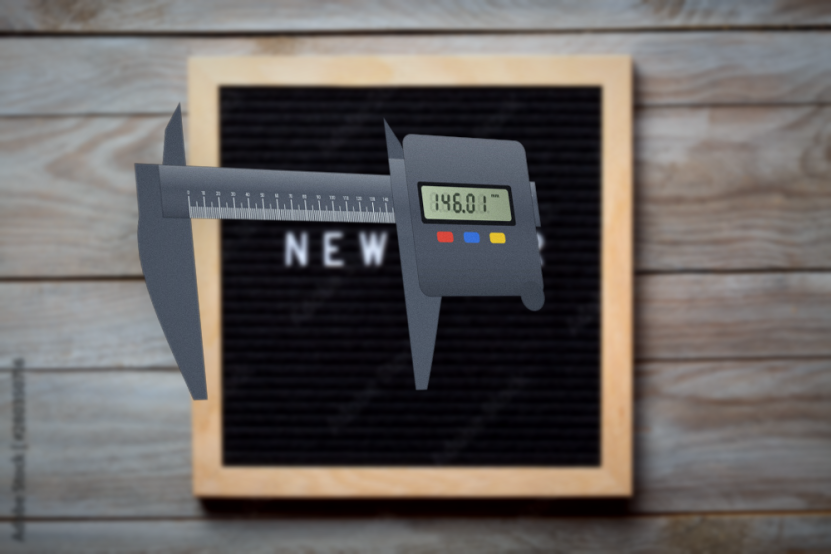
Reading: 146.01
